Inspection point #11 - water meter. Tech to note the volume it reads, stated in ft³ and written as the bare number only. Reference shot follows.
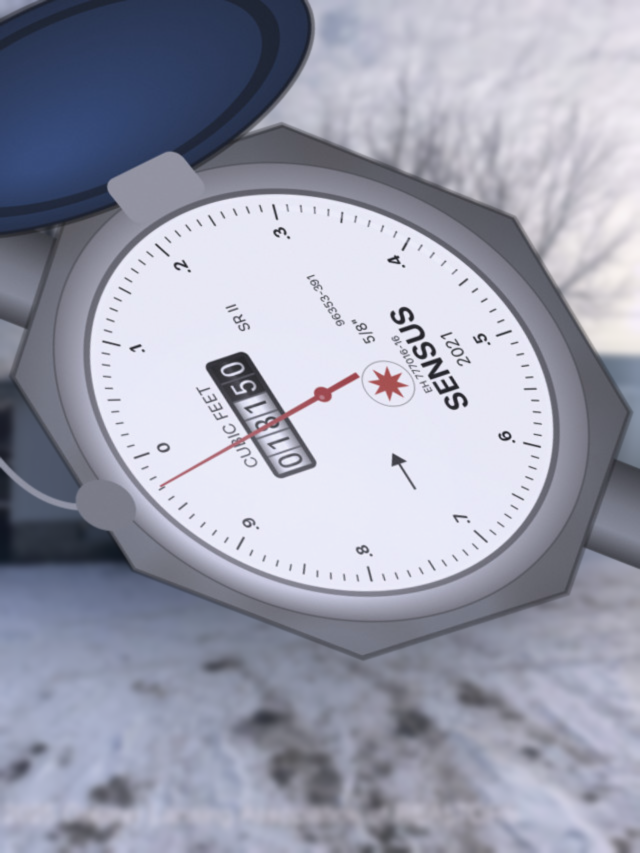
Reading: 18149.97
